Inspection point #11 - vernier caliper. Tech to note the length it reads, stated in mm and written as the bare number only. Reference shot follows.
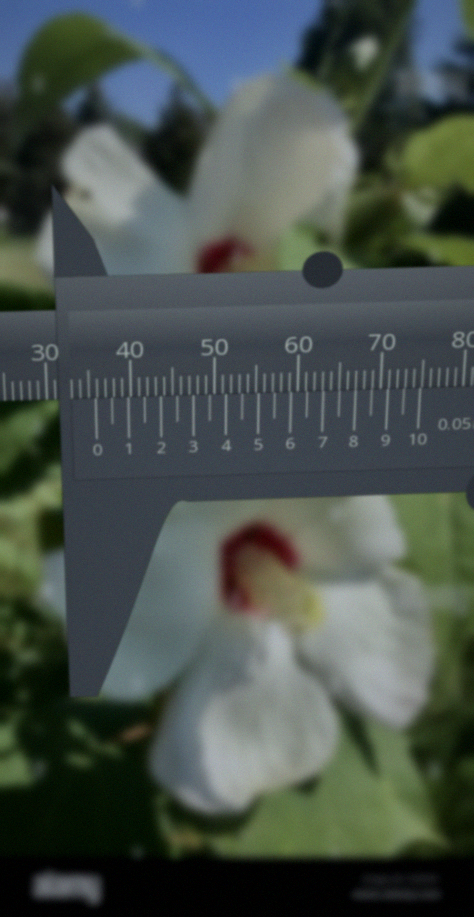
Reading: 35.8
